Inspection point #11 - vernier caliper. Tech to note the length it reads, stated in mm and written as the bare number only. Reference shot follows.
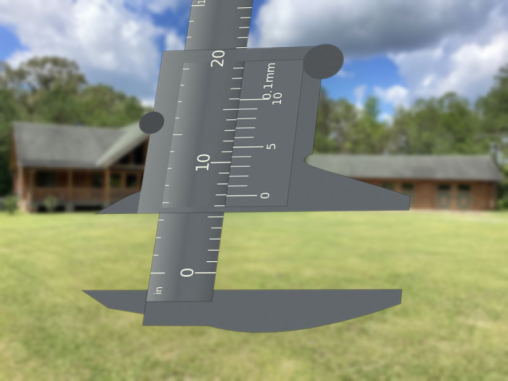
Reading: 6.9
